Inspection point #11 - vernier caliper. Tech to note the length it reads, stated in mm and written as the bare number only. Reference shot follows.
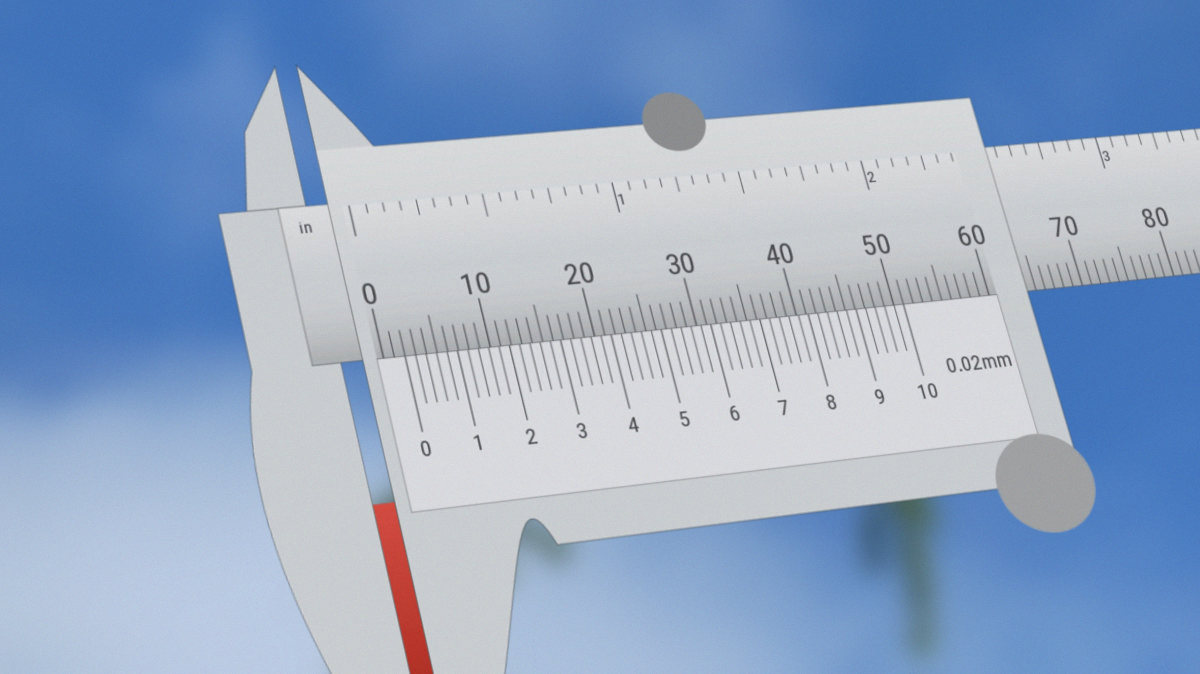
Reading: 2.0
